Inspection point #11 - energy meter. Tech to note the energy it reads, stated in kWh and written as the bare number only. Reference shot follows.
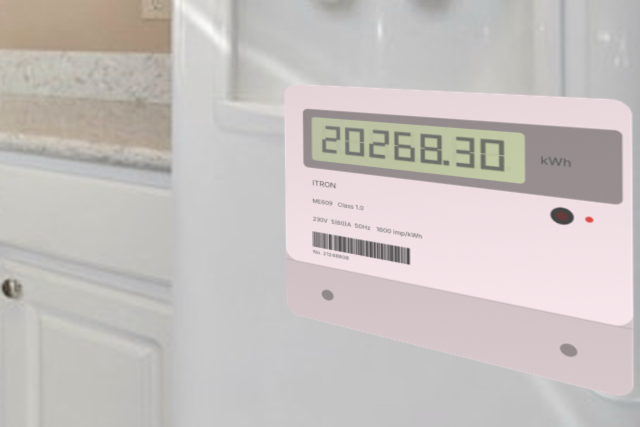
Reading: 20268.30
